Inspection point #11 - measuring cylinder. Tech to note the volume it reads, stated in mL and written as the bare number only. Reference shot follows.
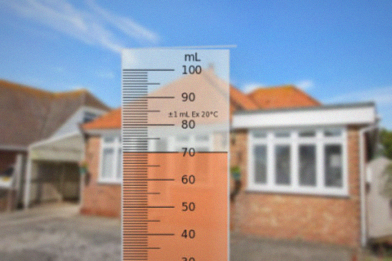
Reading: 70
